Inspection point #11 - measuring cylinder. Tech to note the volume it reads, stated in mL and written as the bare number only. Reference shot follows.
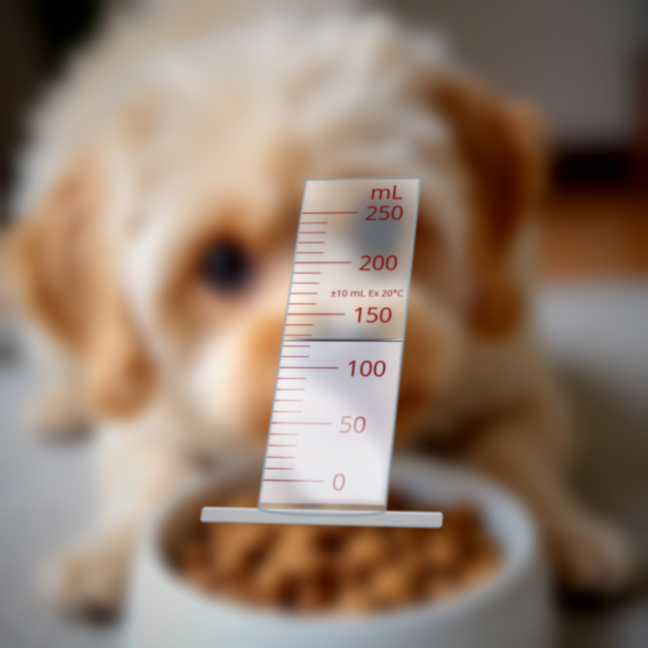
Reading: 125
